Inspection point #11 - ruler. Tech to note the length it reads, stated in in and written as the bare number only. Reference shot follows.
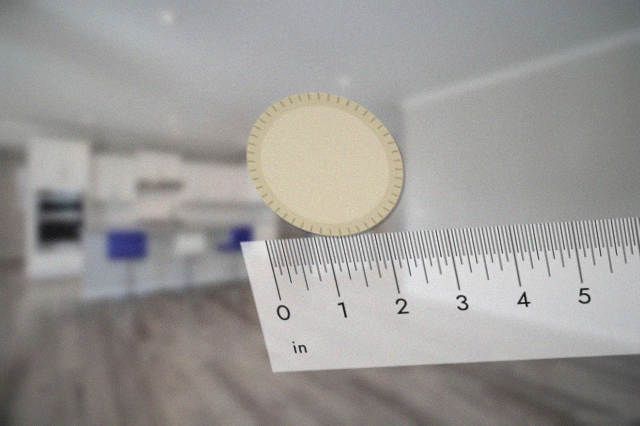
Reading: 2.5
